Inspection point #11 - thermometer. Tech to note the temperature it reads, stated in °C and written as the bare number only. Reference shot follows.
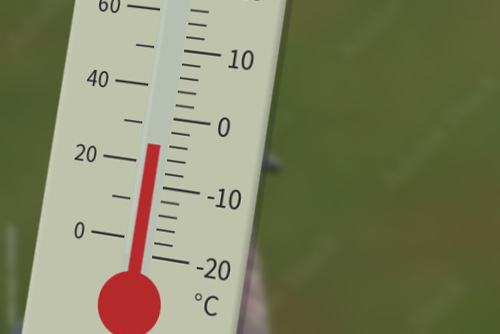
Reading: -4
